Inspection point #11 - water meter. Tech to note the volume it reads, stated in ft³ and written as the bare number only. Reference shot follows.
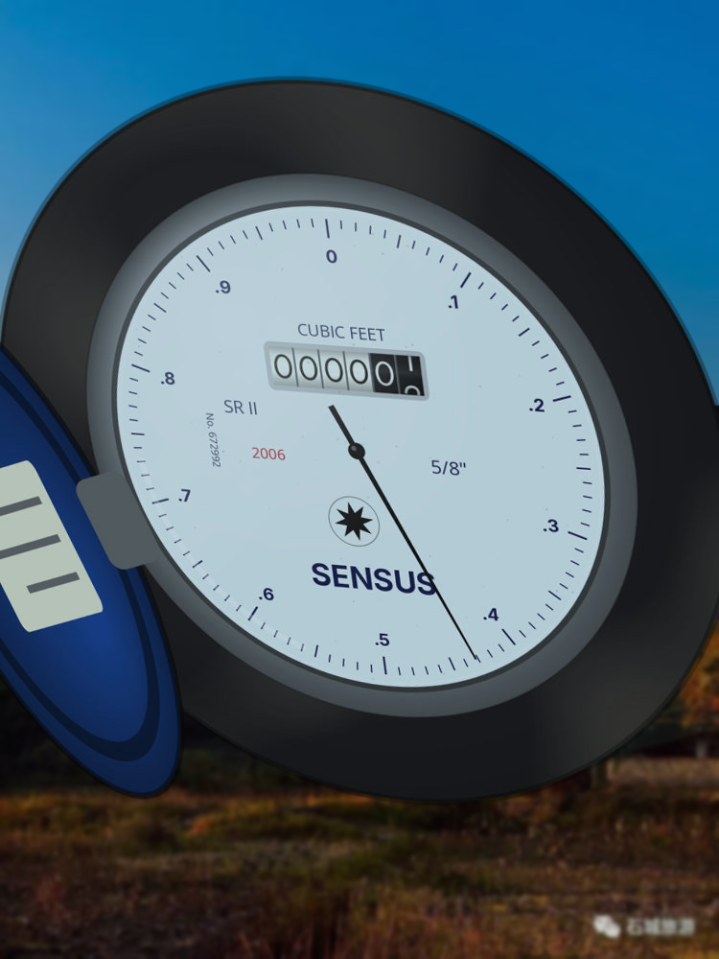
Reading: 1.43
